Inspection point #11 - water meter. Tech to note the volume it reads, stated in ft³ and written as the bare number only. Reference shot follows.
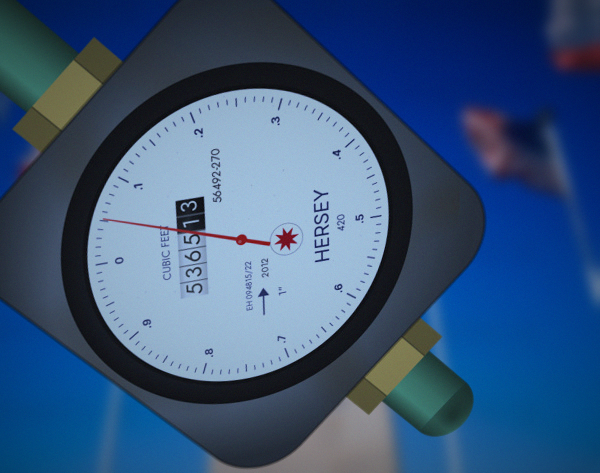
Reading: 536513.05
